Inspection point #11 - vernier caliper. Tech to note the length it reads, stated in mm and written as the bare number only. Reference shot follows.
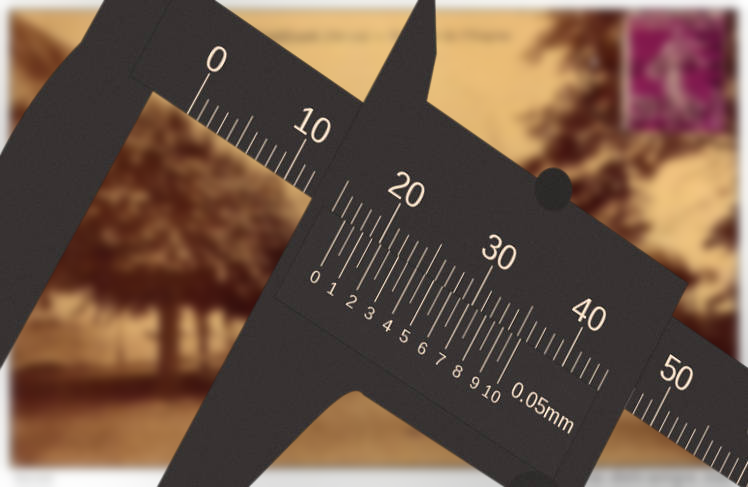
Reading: 16.4
